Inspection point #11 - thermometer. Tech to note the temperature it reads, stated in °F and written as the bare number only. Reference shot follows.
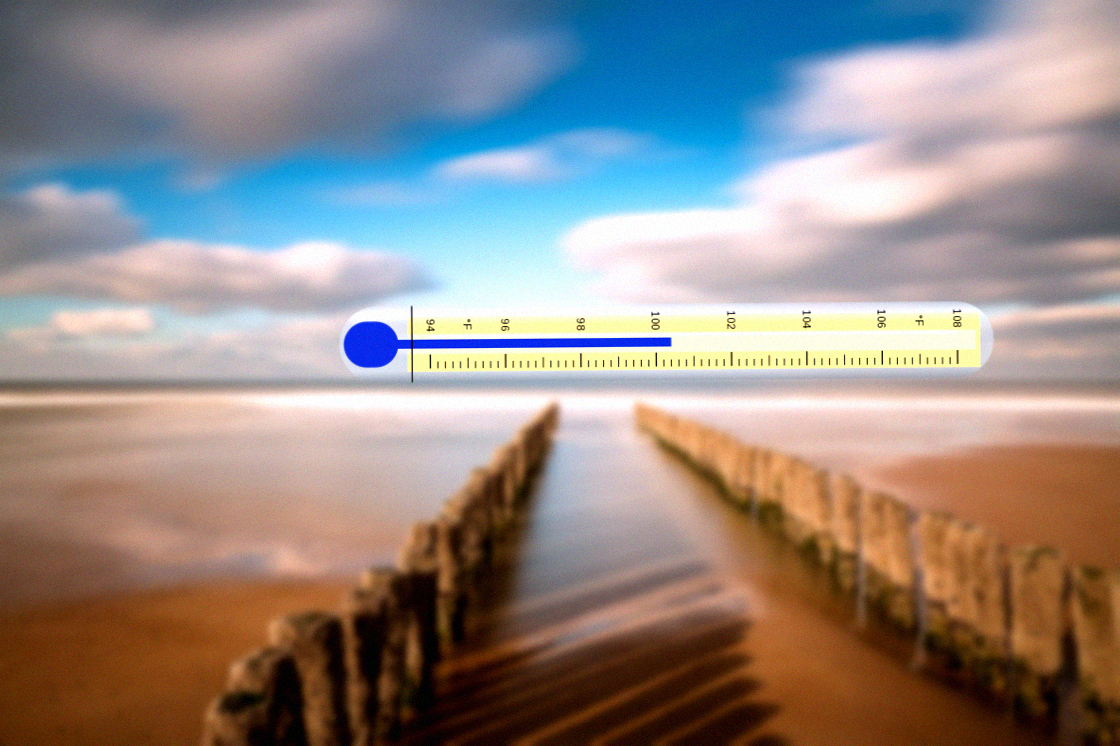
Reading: 100.4
